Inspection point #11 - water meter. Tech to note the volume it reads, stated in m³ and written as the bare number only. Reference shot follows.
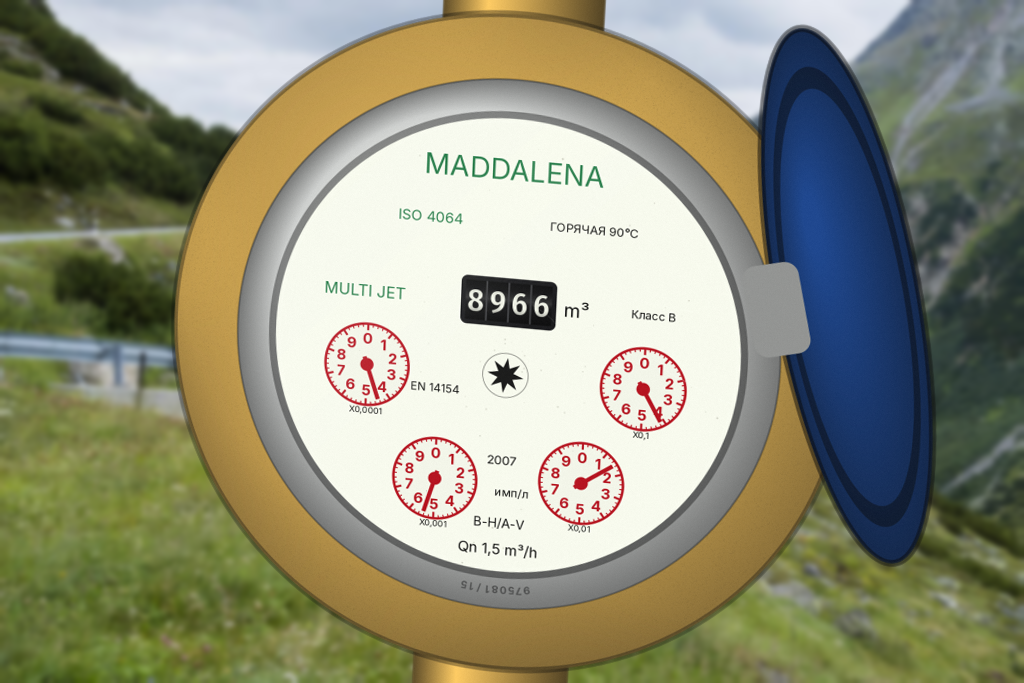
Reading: 8966.4154
